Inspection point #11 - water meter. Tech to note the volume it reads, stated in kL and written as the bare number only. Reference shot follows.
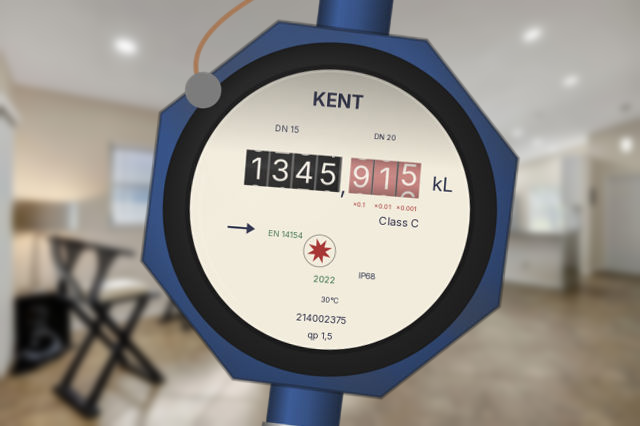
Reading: 1345.915
